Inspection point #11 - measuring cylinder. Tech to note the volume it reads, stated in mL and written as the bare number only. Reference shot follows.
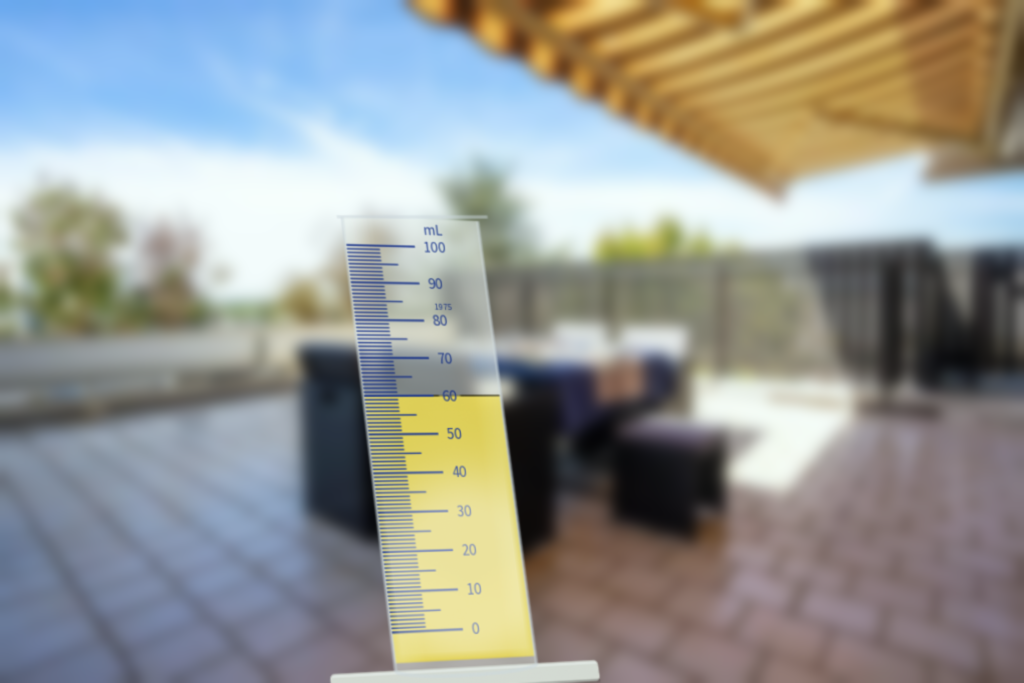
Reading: 60
